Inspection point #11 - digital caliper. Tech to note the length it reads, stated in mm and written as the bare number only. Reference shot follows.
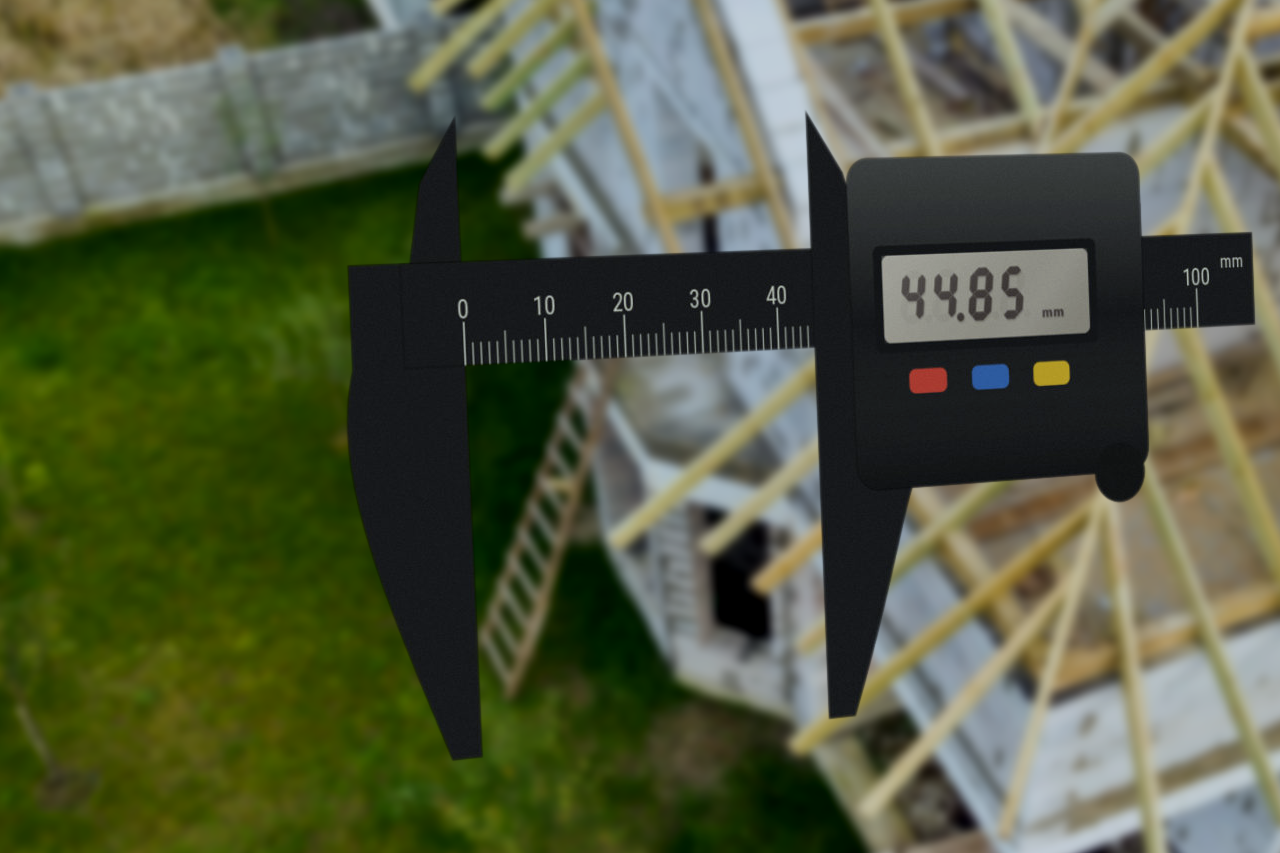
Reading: 44.85
